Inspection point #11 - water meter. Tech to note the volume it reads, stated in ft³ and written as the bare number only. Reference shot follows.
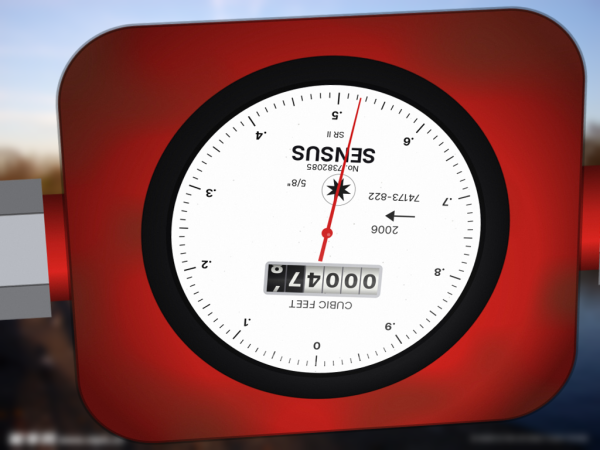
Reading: 477.52
